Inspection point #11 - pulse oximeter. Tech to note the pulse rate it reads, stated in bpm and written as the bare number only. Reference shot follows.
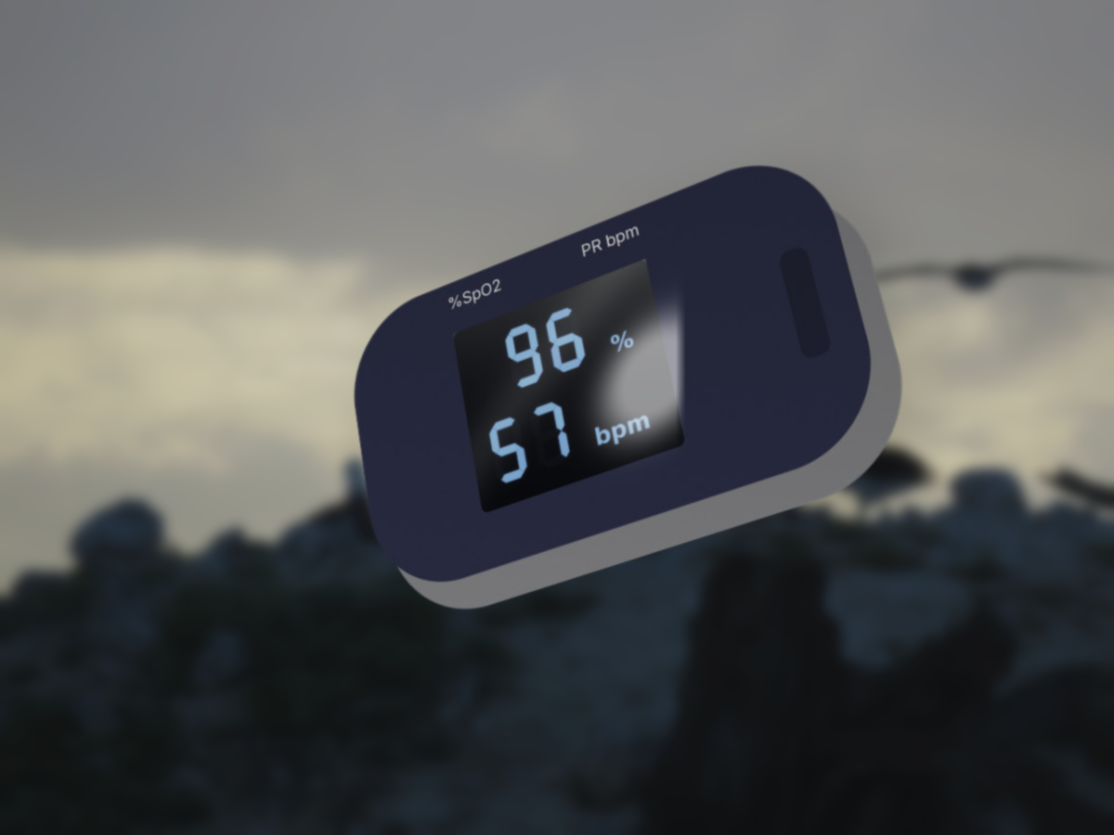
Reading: 57
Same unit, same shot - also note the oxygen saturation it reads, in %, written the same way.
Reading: 96
